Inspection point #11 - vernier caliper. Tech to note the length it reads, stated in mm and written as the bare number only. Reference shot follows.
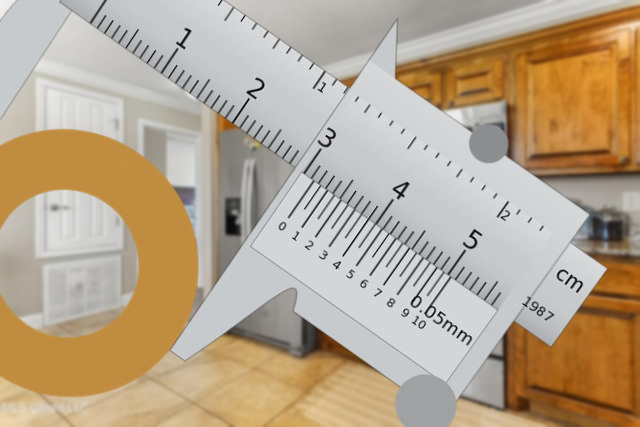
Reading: 31.4
